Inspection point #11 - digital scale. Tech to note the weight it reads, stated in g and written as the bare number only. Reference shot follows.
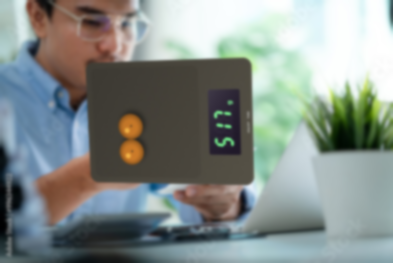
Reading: 517
